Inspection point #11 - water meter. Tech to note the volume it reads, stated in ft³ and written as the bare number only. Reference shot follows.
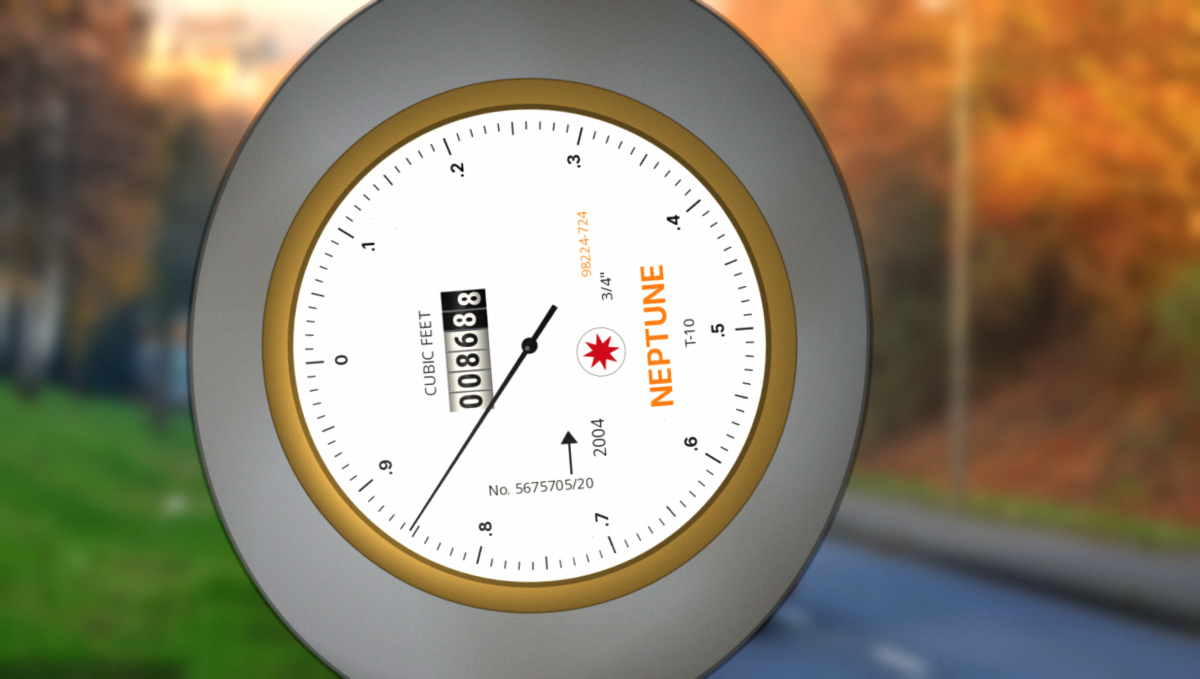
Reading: 8687.85
